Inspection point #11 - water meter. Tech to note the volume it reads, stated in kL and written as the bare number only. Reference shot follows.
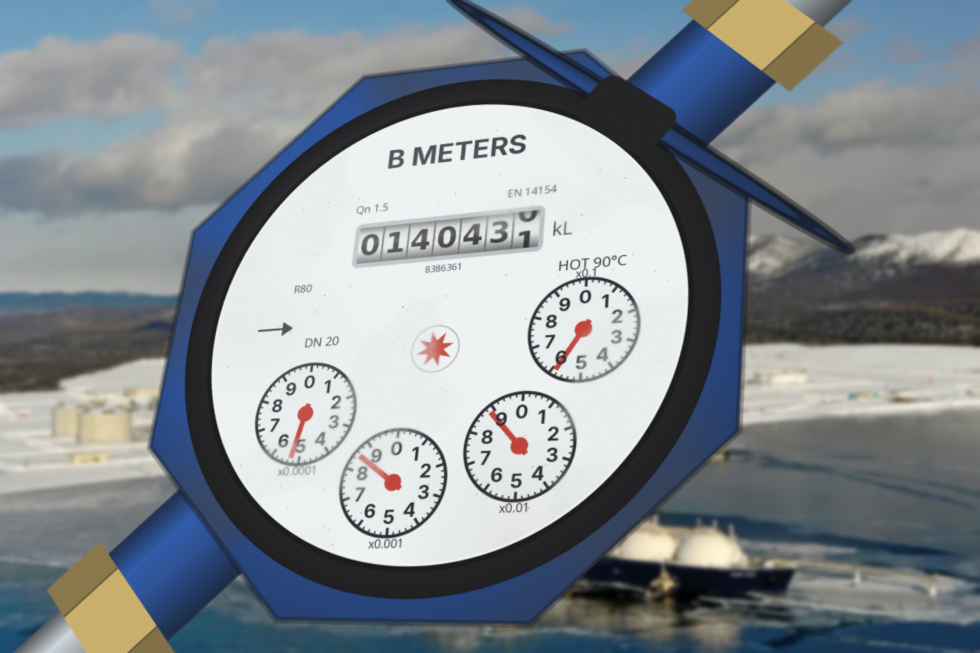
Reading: 140430.5885
